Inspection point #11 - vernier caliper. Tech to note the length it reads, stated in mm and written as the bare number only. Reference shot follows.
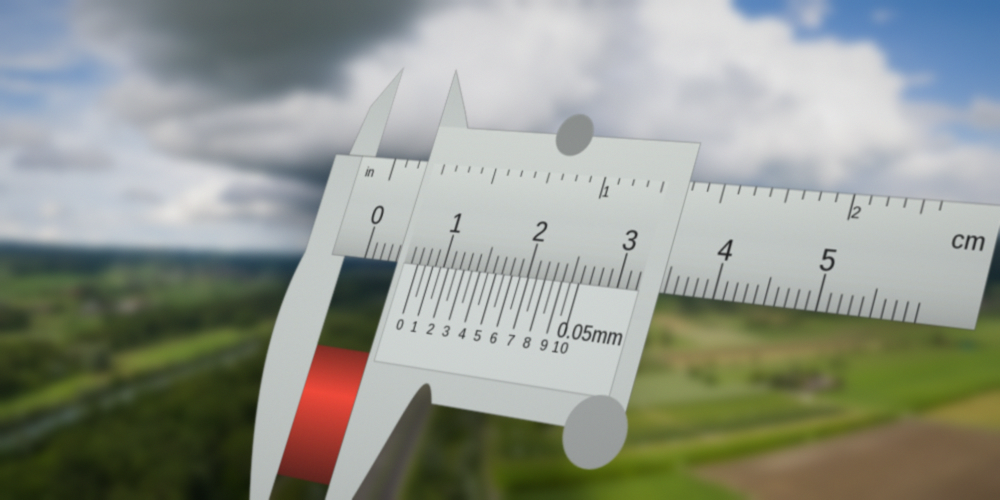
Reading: 6.8
